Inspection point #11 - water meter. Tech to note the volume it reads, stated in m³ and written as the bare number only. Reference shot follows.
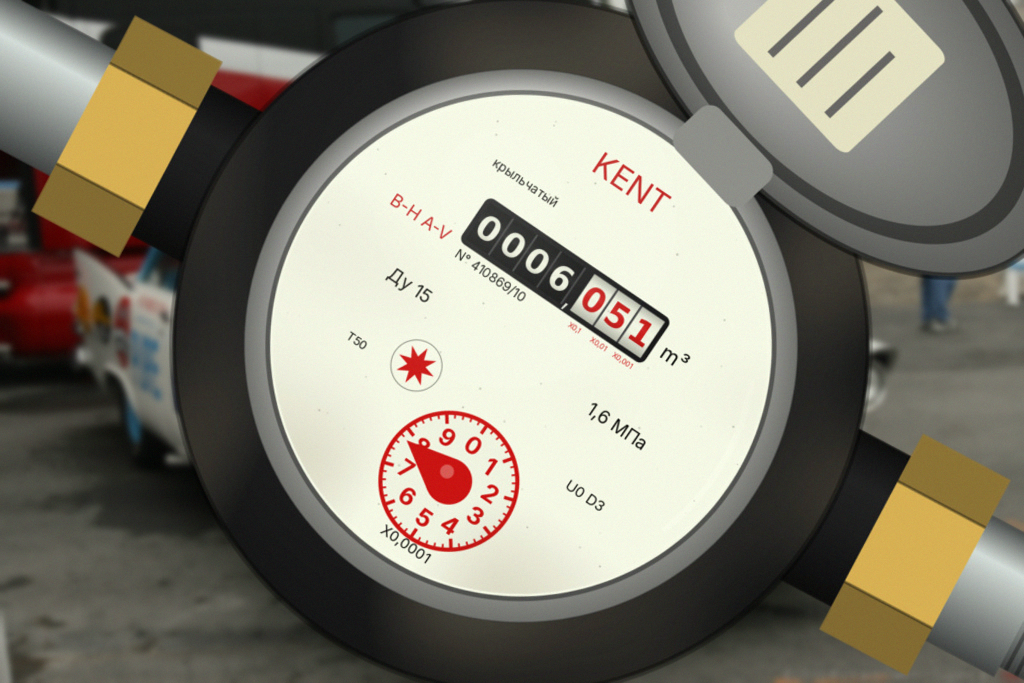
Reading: 6.0517
